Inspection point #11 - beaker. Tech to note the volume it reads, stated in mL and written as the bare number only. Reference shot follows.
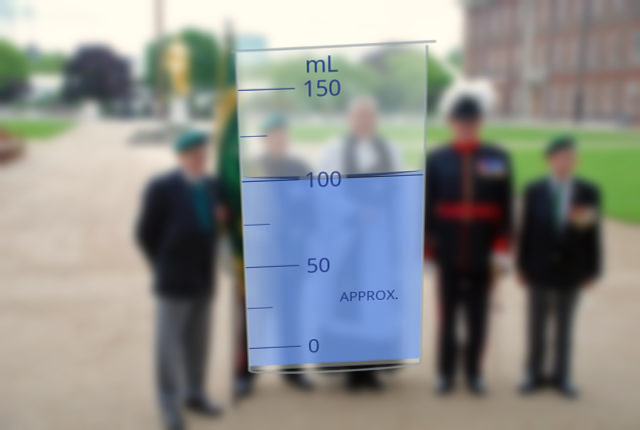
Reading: 100
